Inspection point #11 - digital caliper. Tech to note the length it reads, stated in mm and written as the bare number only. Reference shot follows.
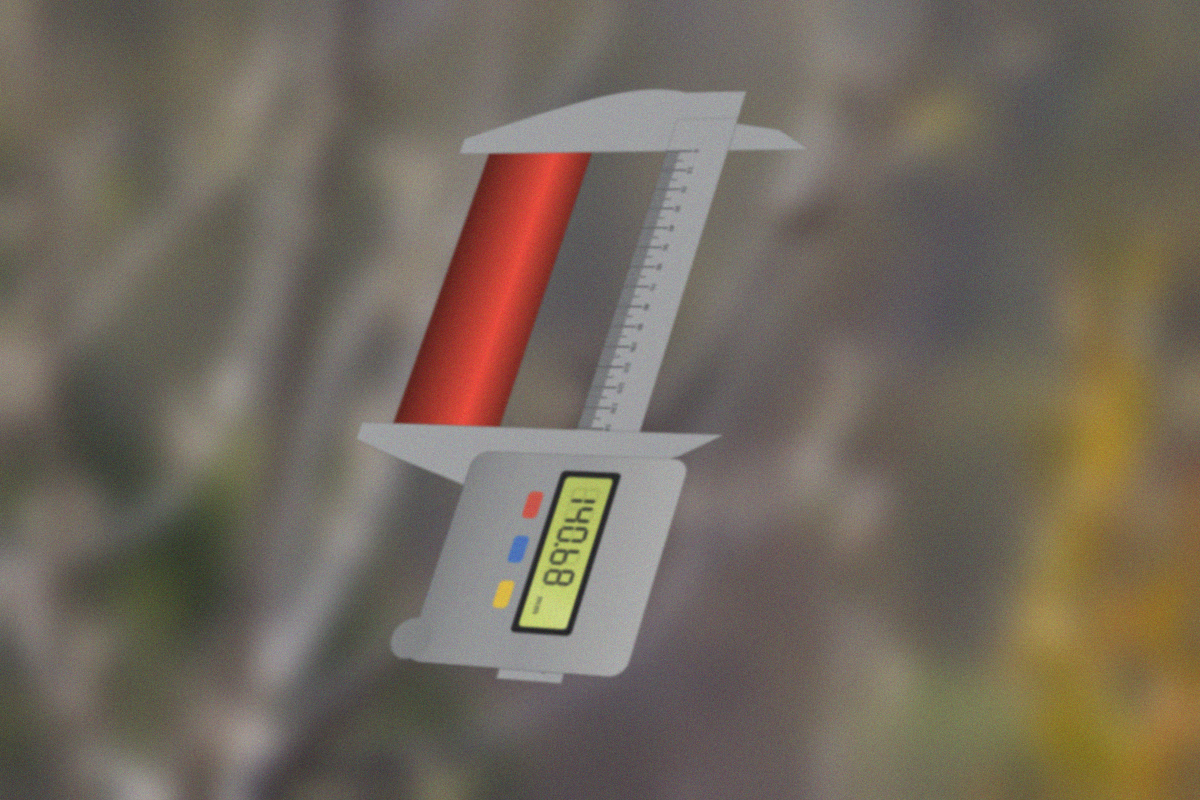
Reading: 140.68
